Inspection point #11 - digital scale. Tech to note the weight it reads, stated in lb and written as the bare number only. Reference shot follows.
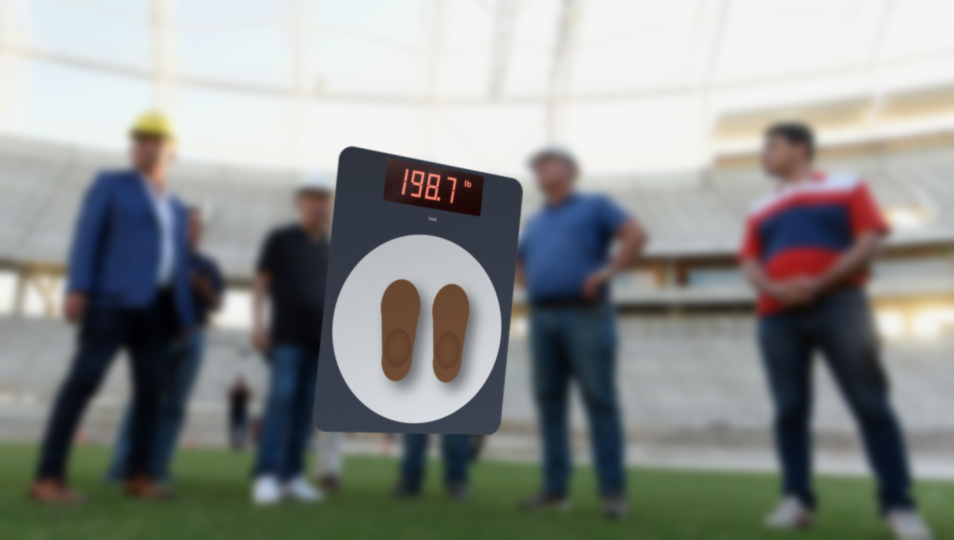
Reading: 198.7
